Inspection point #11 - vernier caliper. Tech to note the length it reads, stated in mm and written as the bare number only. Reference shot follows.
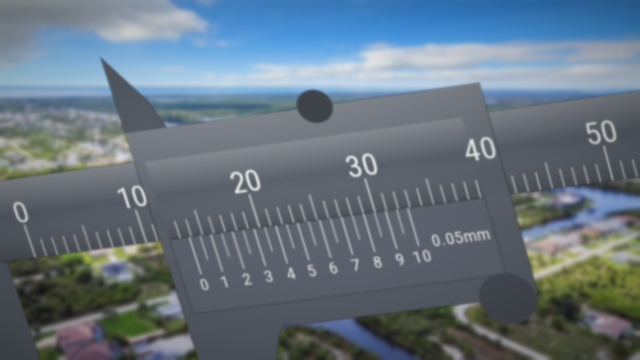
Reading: 13.8
